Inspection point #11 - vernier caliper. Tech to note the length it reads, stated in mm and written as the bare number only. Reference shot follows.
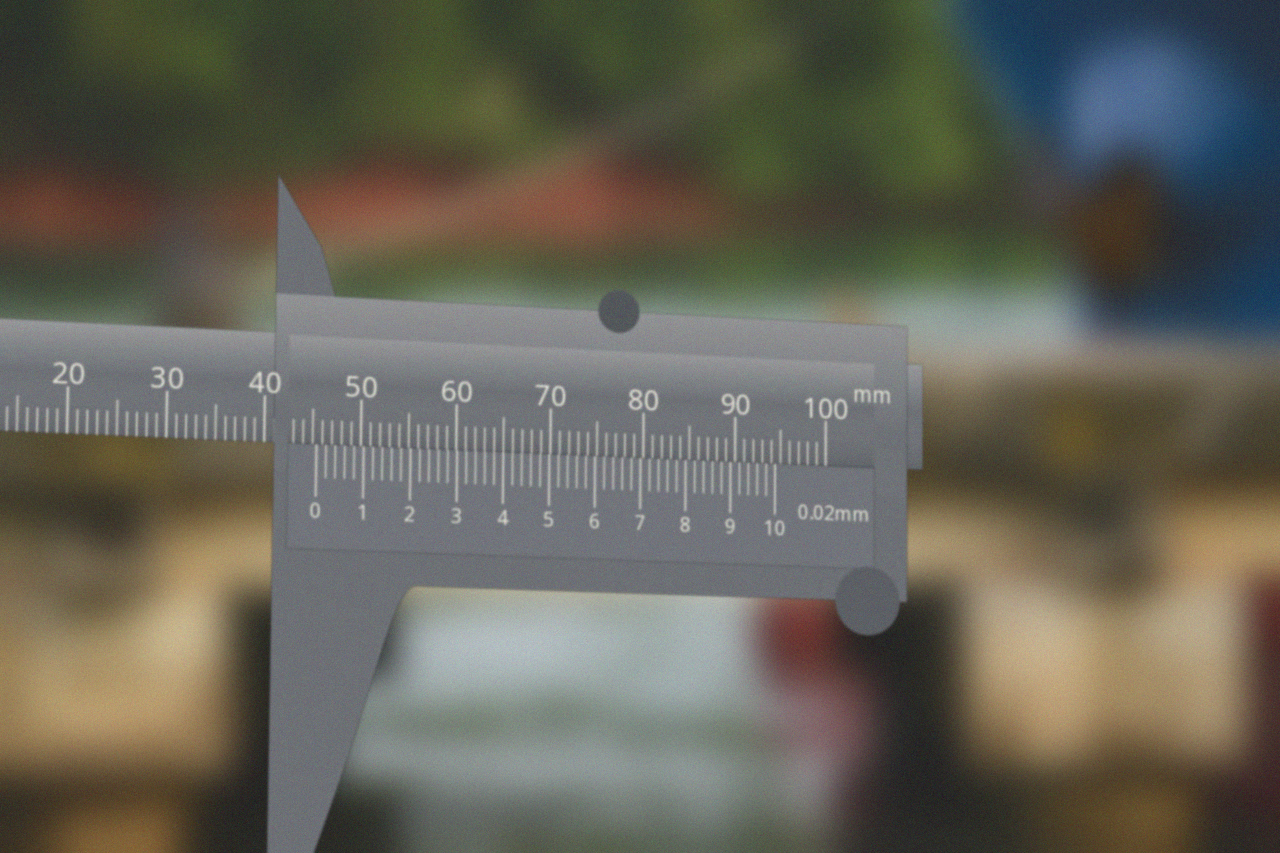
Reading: 45.4
